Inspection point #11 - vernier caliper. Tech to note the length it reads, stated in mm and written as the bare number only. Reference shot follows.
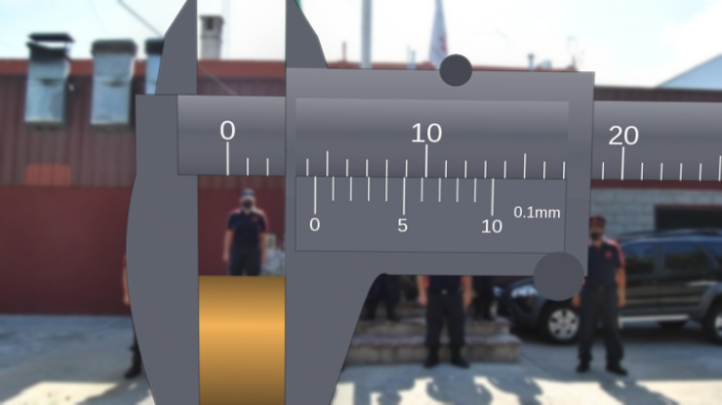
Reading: 4.4
